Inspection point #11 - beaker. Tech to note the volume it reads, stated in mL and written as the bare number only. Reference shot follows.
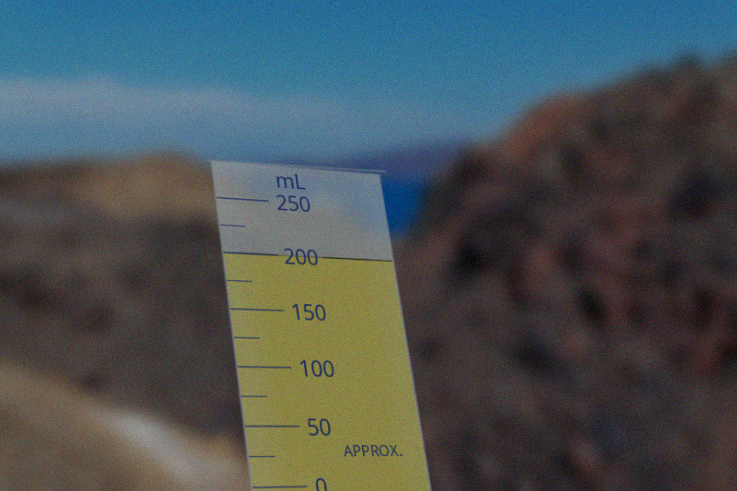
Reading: 200
